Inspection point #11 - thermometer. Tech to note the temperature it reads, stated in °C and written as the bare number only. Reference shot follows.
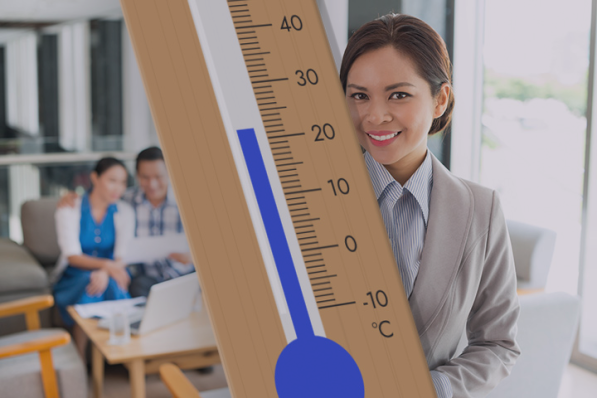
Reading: 22
